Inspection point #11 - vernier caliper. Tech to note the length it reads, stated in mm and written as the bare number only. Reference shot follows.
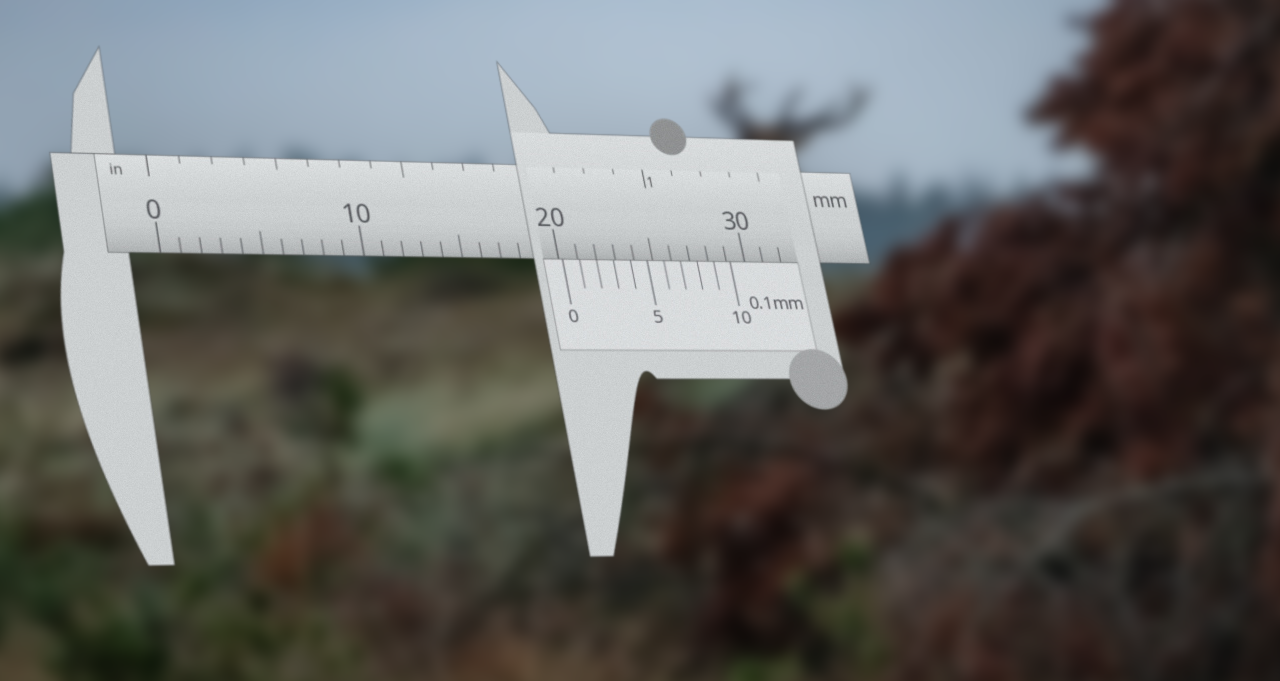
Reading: 20.2
